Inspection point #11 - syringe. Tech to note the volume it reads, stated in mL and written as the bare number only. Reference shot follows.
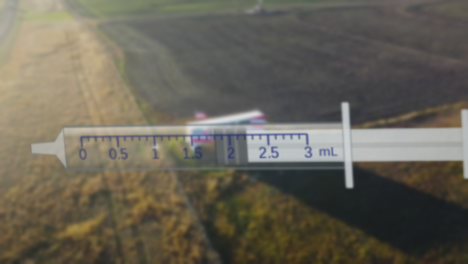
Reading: 1.8
